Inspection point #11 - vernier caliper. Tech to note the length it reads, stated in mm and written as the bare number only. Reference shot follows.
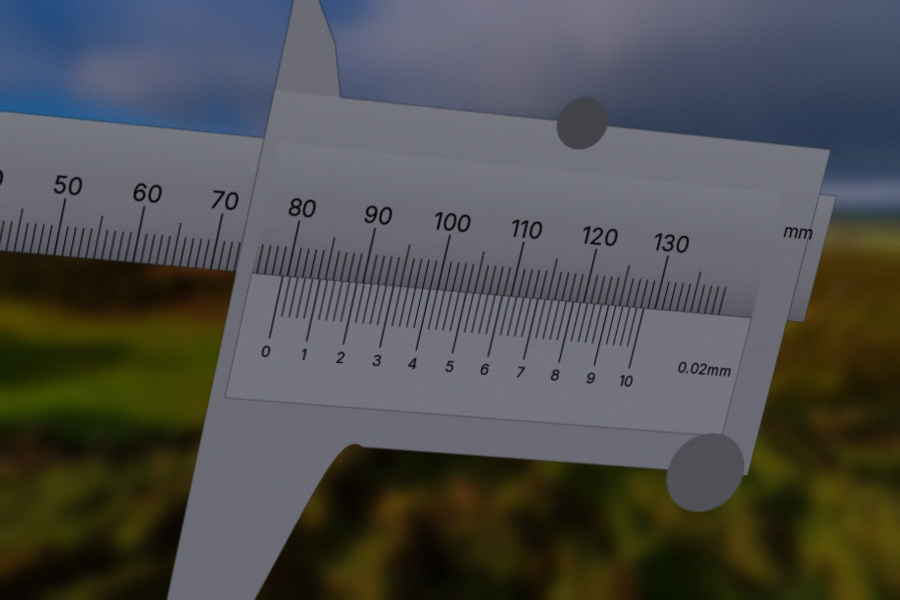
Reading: 79.4
